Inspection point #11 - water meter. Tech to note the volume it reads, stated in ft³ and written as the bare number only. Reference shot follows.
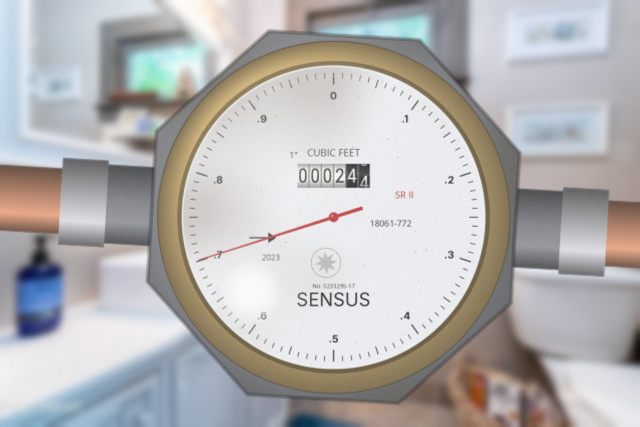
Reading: 243.70
